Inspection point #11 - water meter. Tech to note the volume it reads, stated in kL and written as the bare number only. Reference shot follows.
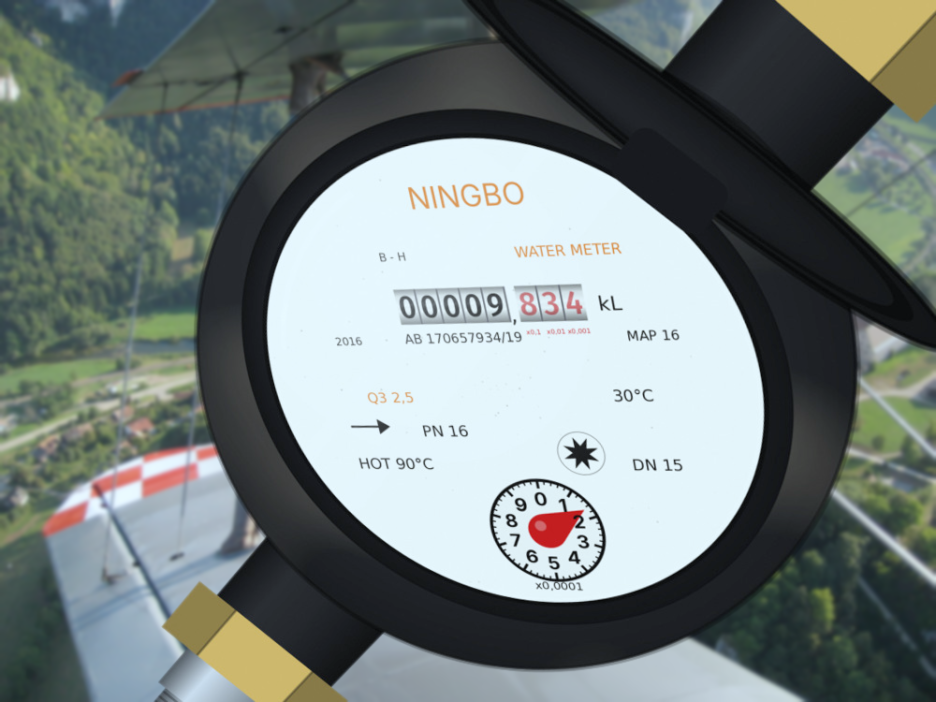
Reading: 9.8341
